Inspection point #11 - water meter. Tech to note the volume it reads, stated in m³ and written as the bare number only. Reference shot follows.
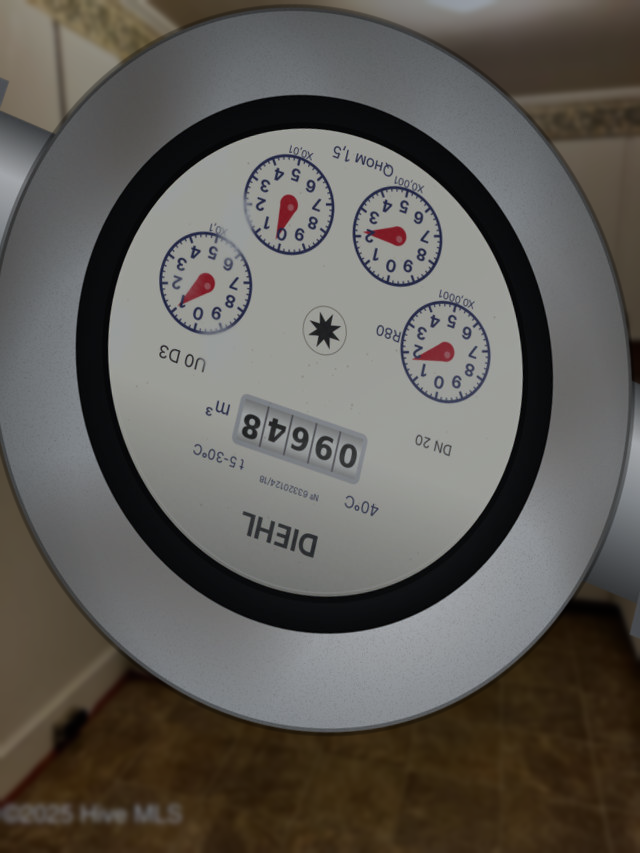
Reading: 9648.1021
